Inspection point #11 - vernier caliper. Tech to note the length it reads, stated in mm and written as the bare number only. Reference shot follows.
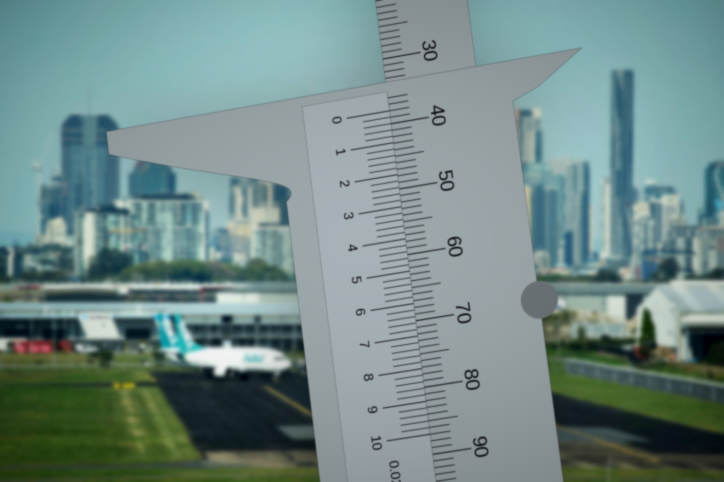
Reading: 38.0
